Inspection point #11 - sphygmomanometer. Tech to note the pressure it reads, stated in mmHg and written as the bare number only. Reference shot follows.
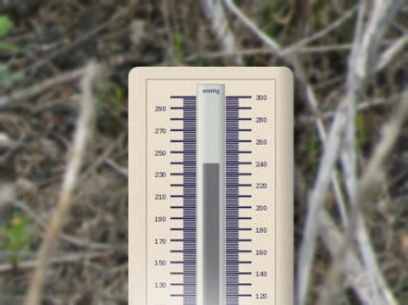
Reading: 240
